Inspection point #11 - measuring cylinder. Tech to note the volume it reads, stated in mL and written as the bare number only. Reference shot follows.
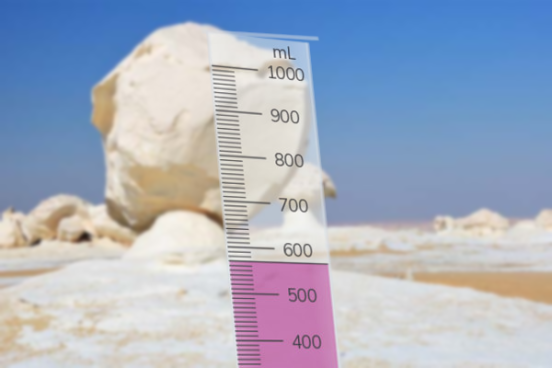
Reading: 570
